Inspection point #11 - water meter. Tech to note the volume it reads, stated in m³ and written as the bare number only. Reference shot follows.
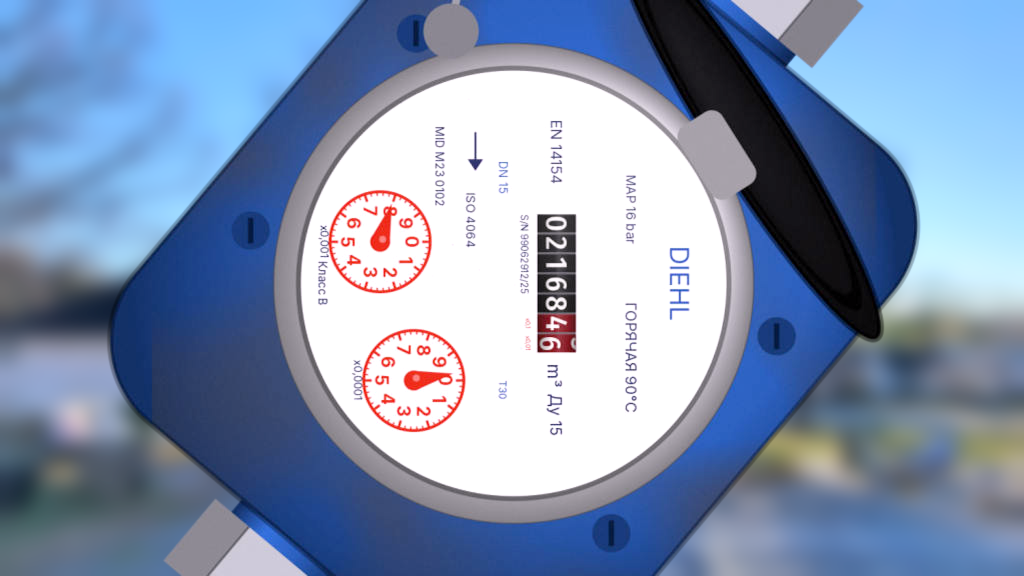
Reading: 2168.4579
